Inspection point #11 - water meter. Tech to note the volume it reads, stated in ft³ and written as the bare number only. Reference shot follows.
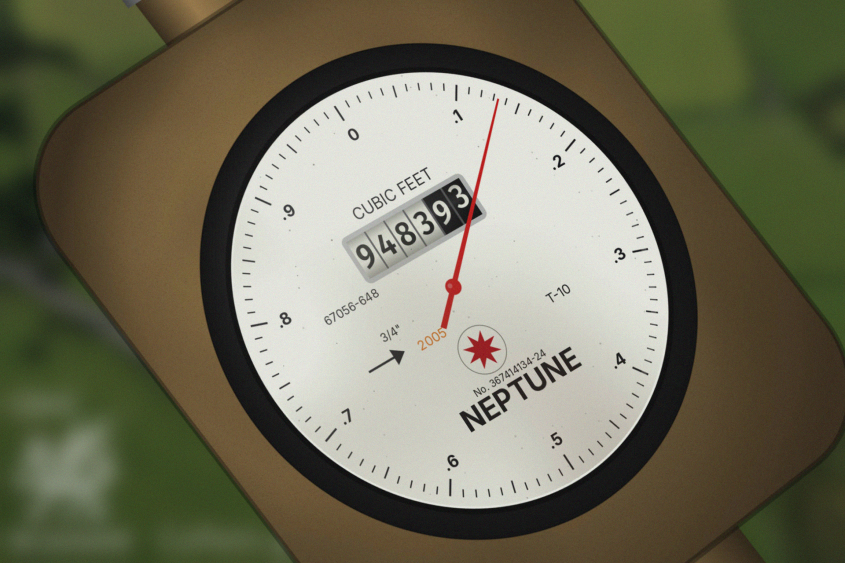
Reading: 948393.13
